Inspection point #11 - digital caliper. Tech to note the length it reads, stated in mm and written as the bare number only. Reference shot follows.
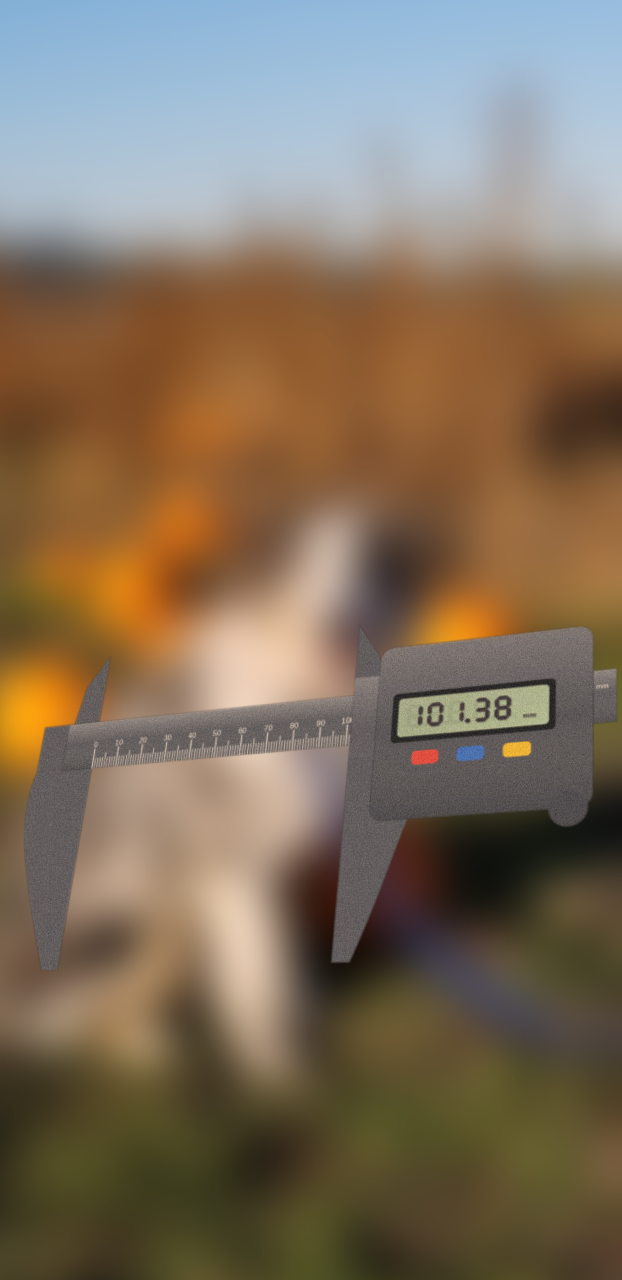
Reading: 101.38
